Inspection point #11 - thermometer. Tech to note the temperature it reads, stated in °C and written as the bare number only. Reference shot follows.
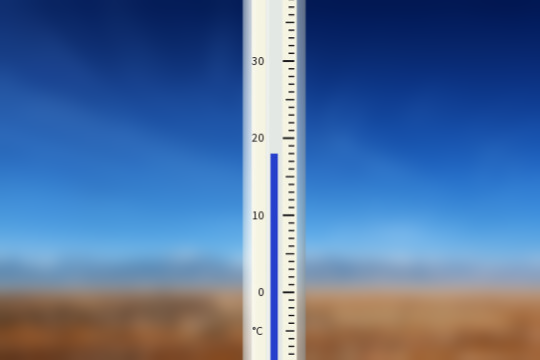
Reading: 18
